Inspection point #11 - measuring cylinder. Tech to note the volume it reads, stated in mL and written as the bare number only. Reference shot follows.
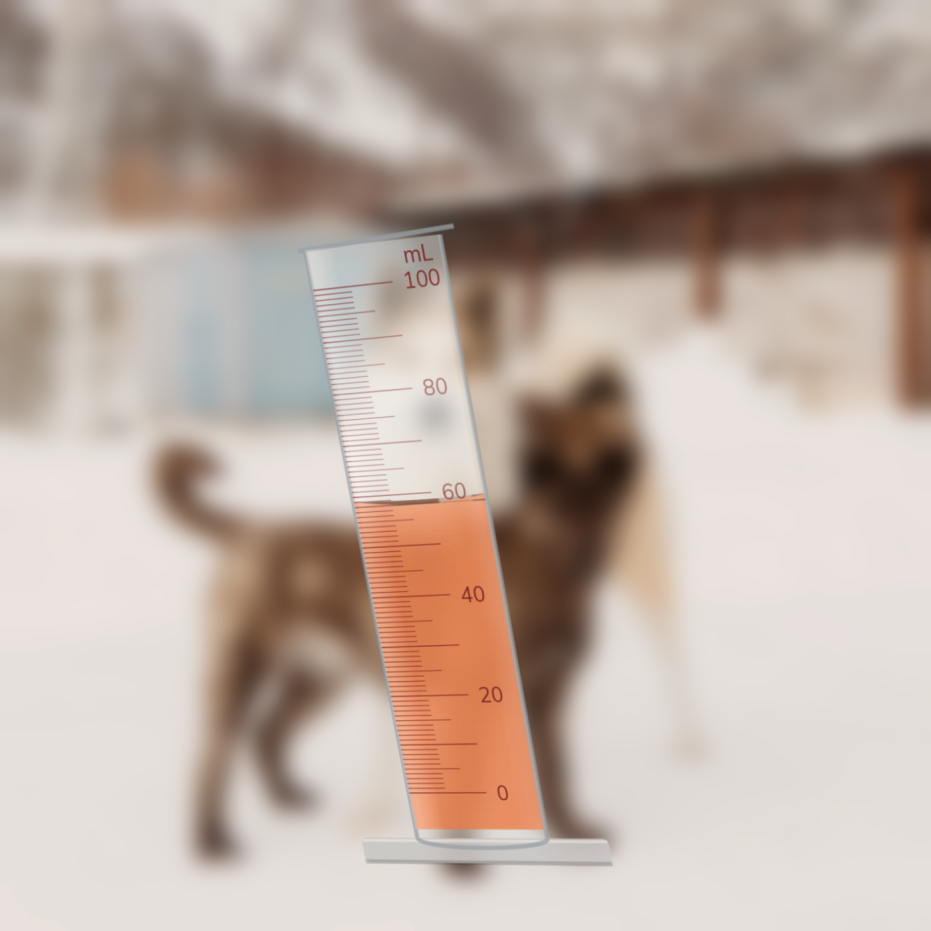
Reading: 58
